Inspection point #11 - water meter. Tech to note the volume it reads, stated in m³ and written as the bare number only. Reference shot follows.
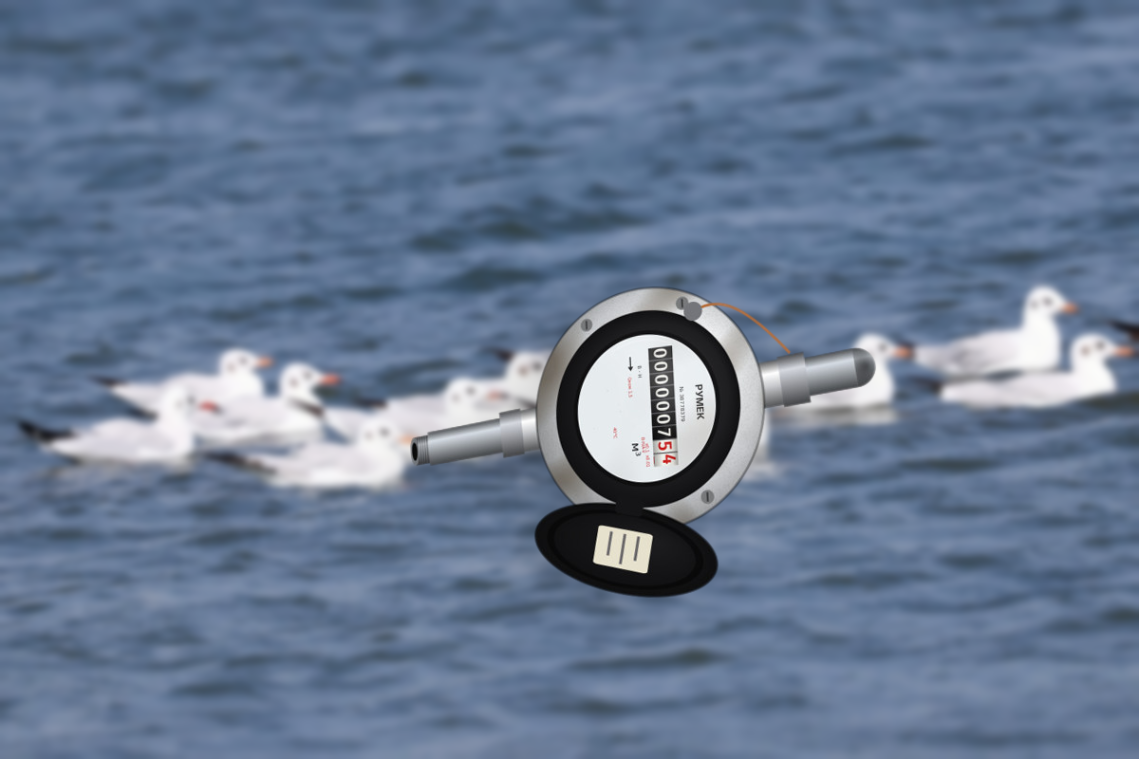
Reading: 7.54
